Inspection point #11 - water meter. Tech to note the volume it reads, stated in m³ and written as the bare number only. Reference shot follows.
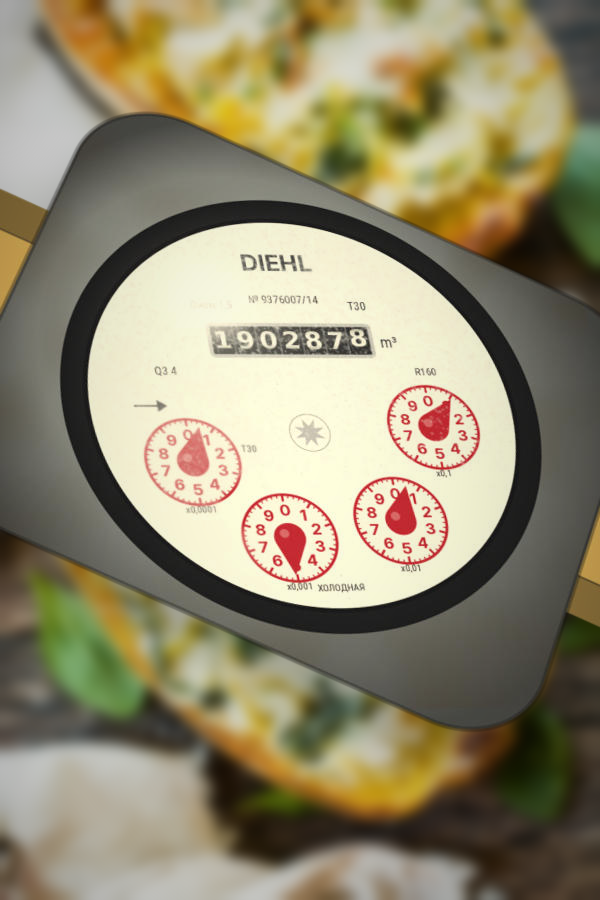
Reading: 1902878.1050
